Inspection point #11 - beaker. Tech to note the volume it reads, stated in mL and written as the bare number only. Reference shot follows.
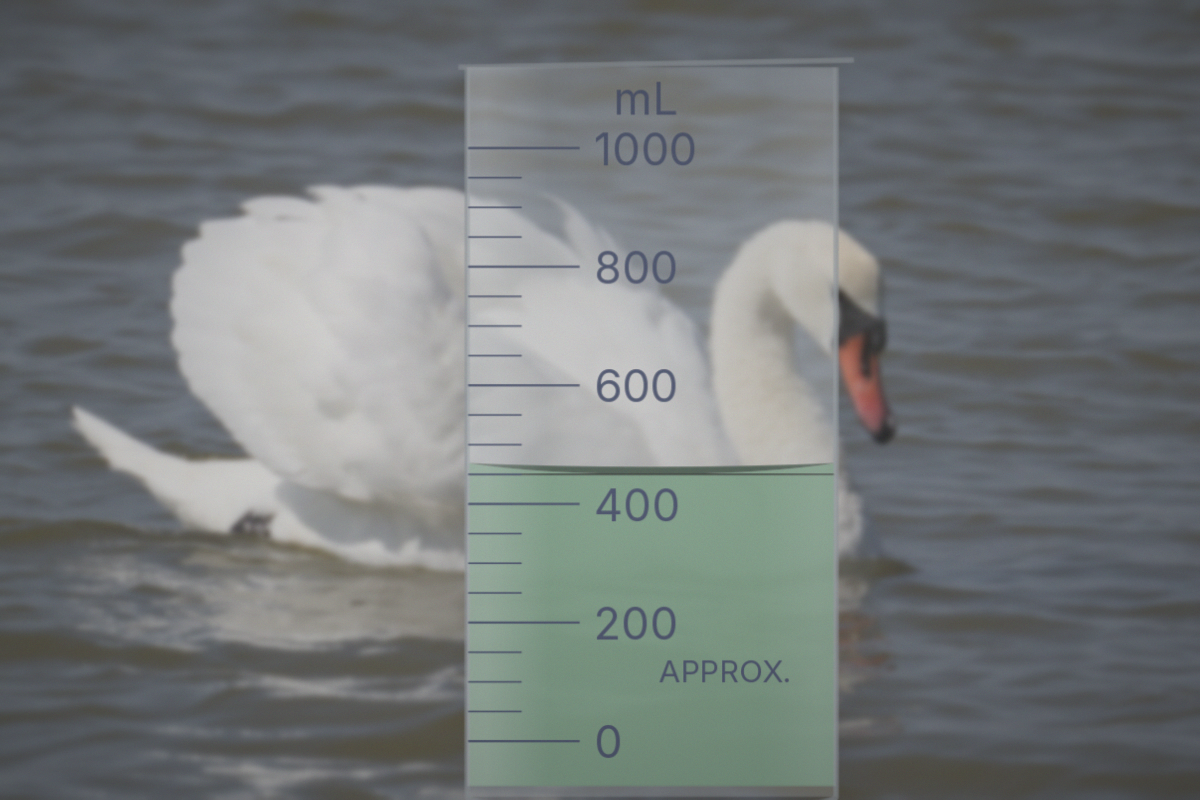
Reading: 450
